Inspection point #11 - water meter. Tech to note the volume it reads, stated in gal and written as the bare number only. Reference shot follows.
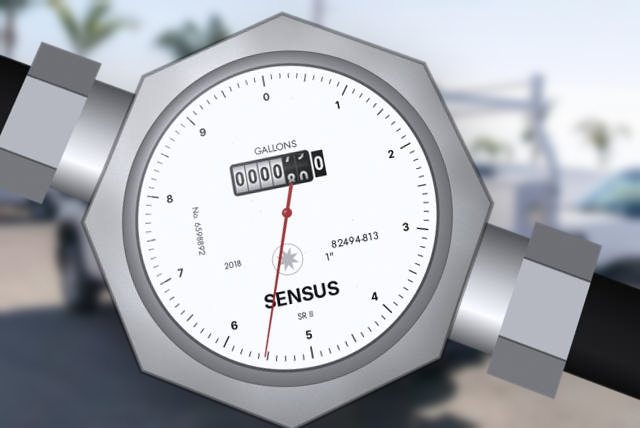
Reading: 795.5
